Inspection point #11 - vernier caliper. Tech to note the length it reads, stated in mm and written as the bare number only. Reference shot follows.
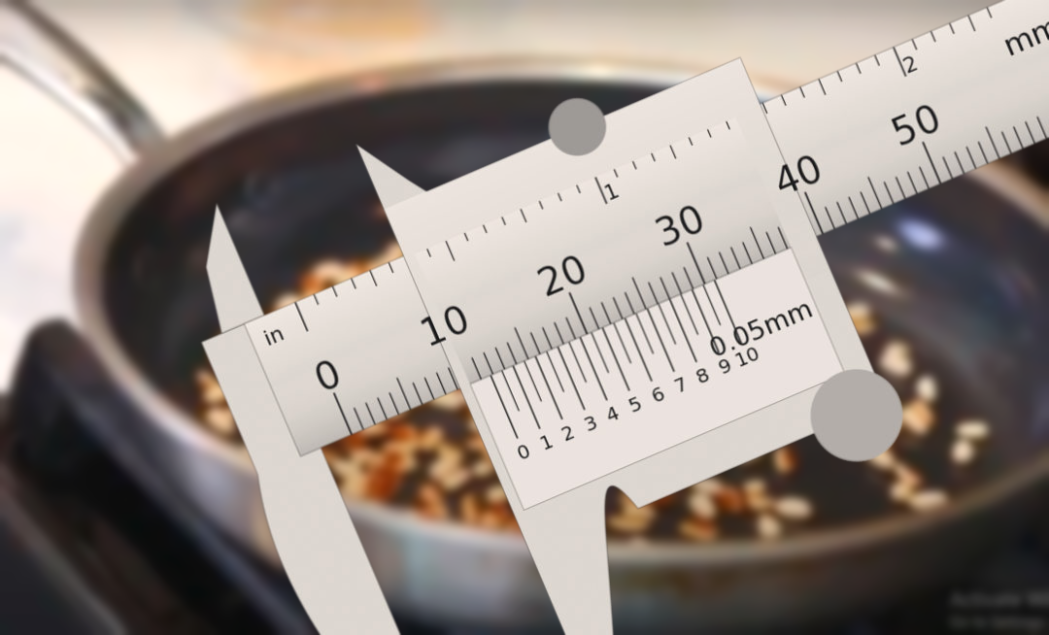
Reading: 11.8
